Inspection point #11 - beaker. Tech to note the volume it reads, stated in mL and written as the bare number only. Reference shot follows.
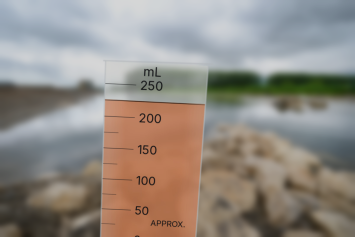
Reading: 225
